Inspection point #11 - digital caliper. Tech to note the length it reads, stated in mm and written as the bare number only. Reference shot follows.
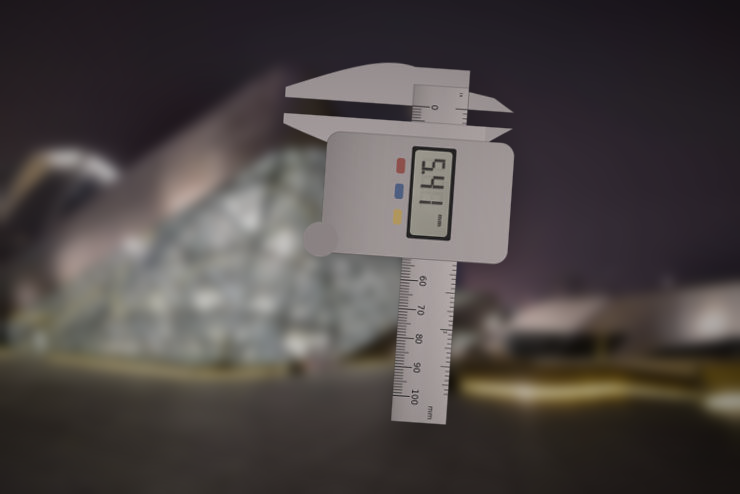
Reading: 5.41
